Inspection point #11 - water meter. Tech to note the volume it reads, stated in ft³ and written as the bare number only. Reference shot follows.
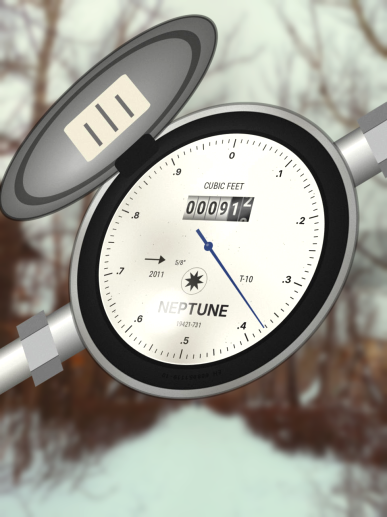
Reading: 912.37
